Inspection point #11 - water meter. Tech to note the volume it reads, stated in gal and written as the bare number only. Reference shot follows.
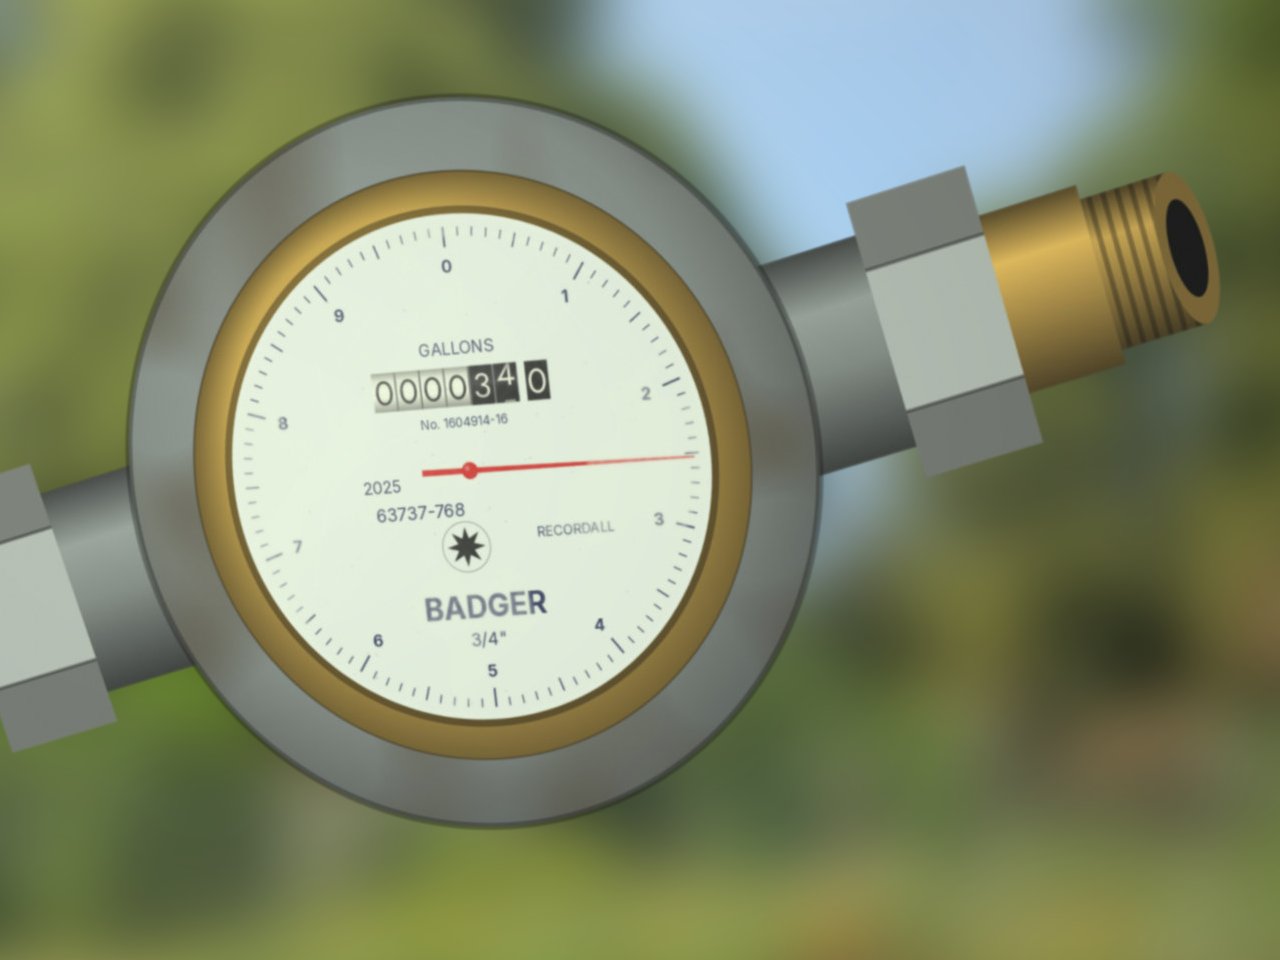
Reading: 342.5
